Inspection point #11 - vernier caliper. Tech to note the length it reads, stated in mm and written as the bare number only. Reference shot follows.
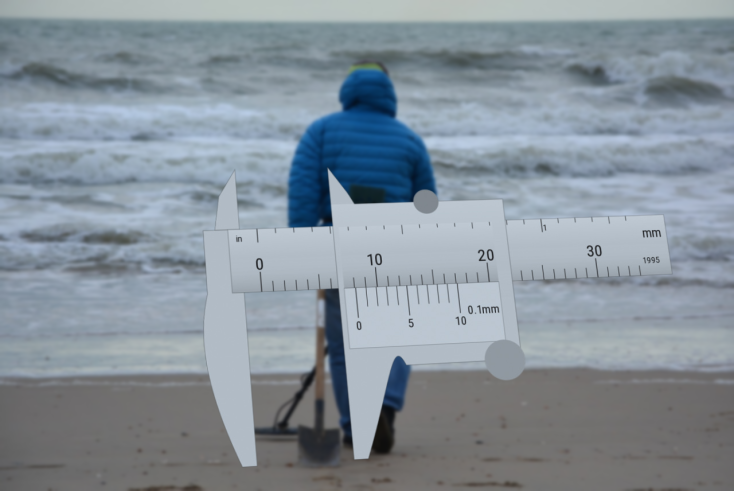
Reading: 8.1
